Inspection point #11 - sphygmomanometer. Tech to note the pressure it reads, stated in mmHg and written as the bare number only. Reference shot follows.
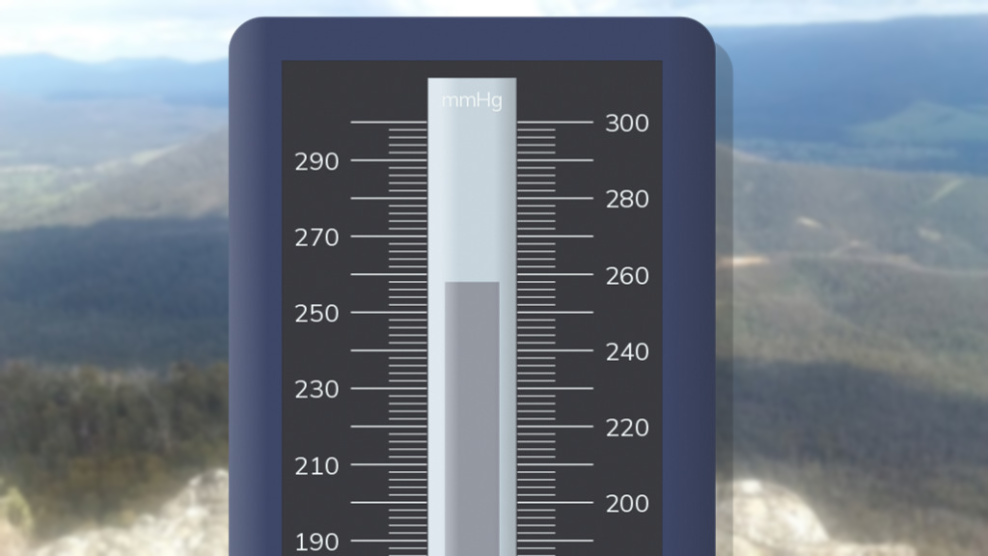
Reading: 258
